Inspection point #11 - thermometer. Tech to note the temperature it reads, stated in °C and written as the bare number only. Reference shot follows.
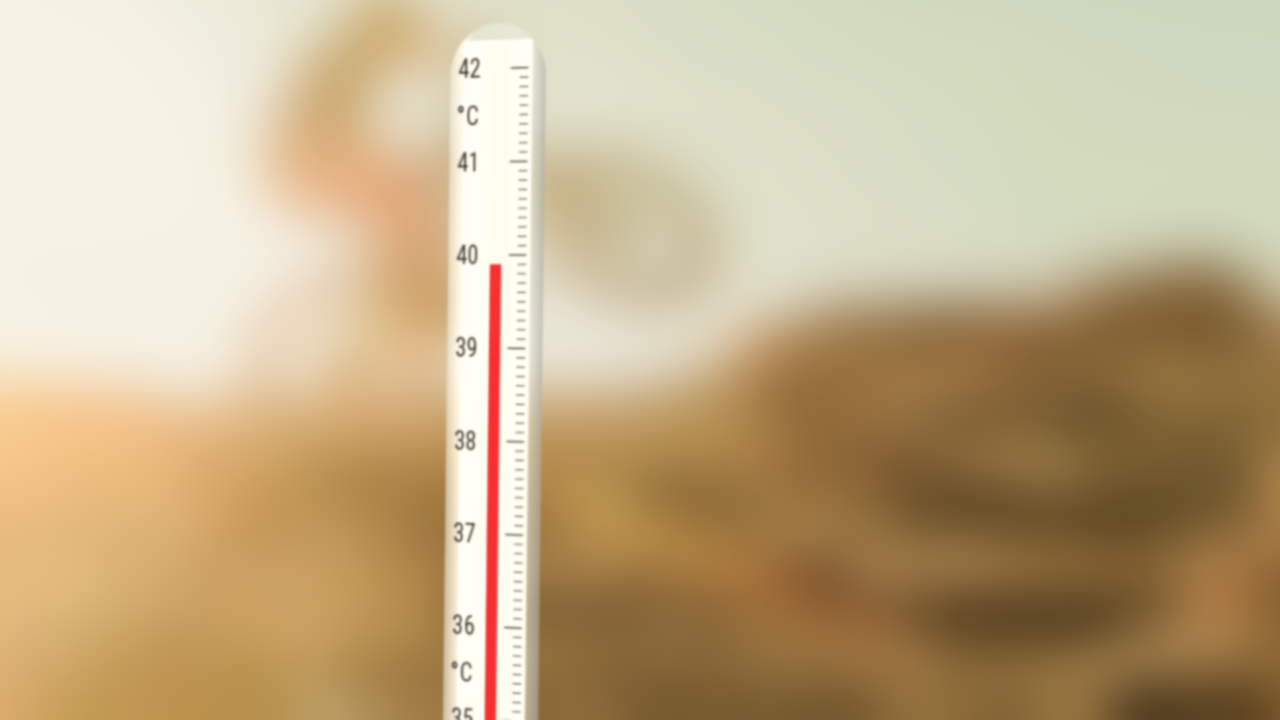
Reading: 39.9
